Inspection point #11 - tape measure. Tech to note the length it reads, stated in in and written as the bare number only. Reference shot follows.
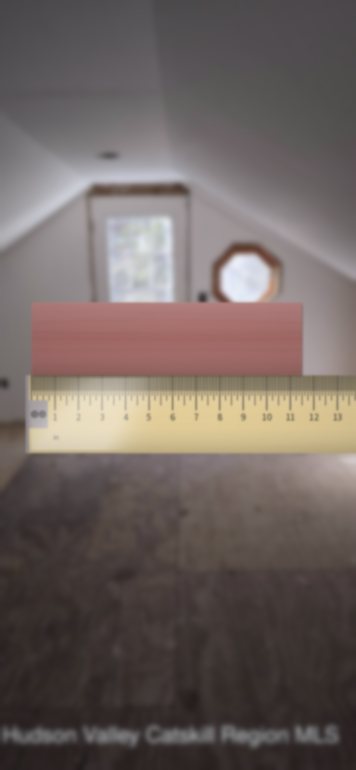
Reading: 11.5
